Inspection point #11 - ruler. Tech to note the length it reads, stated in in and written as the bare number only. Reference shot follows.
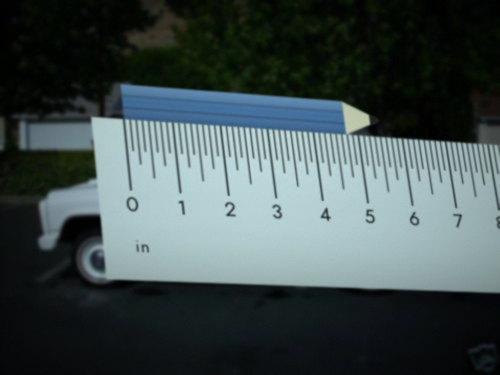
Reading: 5.5
